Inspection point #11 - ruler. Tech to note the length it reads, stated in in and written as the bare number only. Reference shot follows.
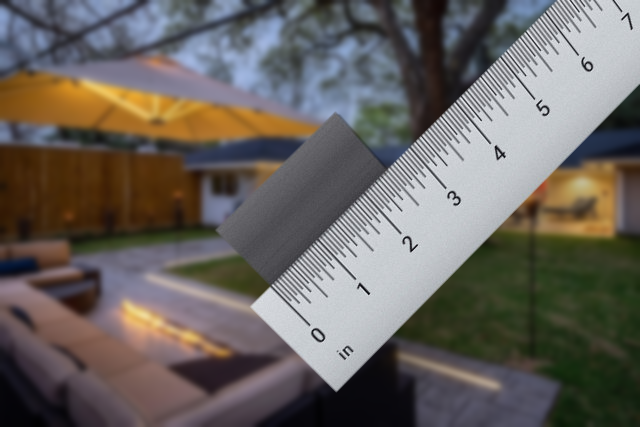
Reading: 2.5
